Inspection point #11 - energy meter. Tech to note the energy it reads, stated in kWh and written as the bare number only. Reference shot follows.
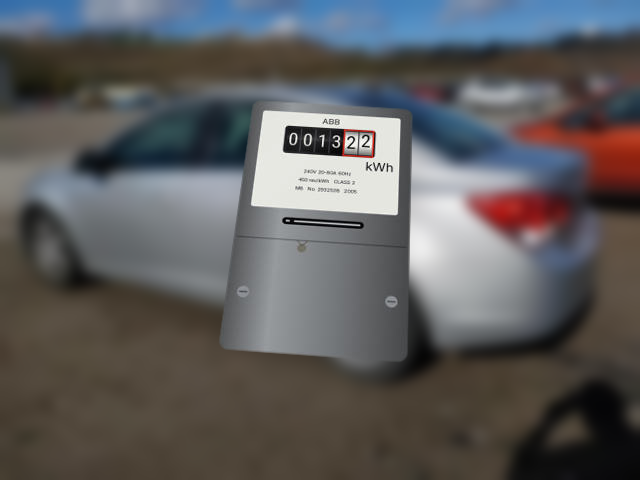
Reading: 13.22
